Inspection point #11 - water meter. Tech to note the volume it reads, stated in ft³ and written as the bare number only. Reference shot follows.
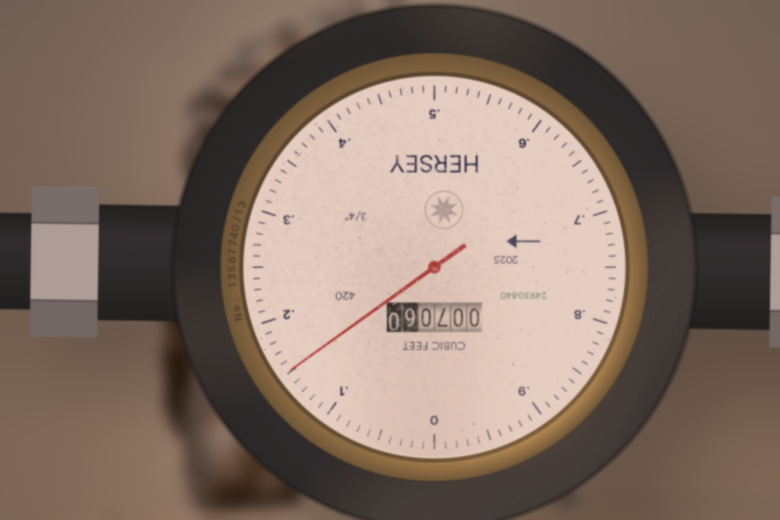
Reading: 7060.15
